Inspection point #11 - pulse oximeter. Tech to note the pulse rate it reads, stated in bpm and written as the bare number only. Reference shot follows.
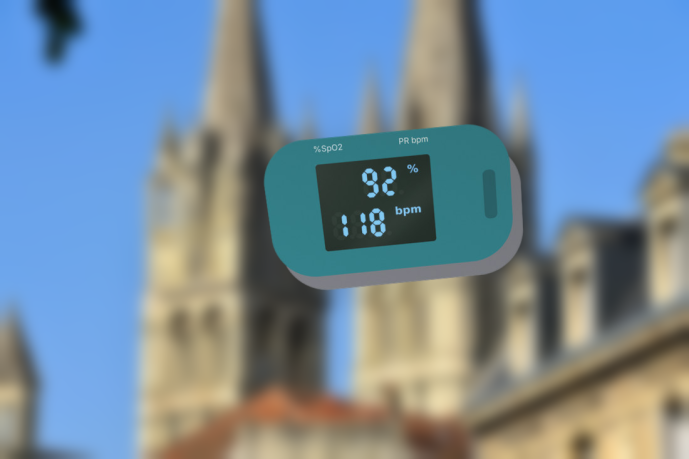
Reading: 118
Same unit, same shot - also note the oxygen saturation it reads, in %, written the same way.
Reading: 92
